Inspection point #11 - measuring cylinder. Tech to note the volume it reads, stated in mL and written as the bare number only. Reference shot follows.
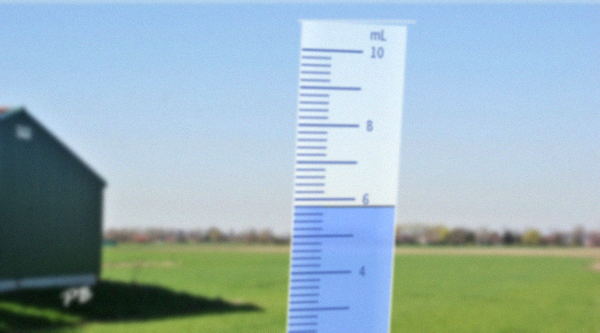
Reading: 5.8
